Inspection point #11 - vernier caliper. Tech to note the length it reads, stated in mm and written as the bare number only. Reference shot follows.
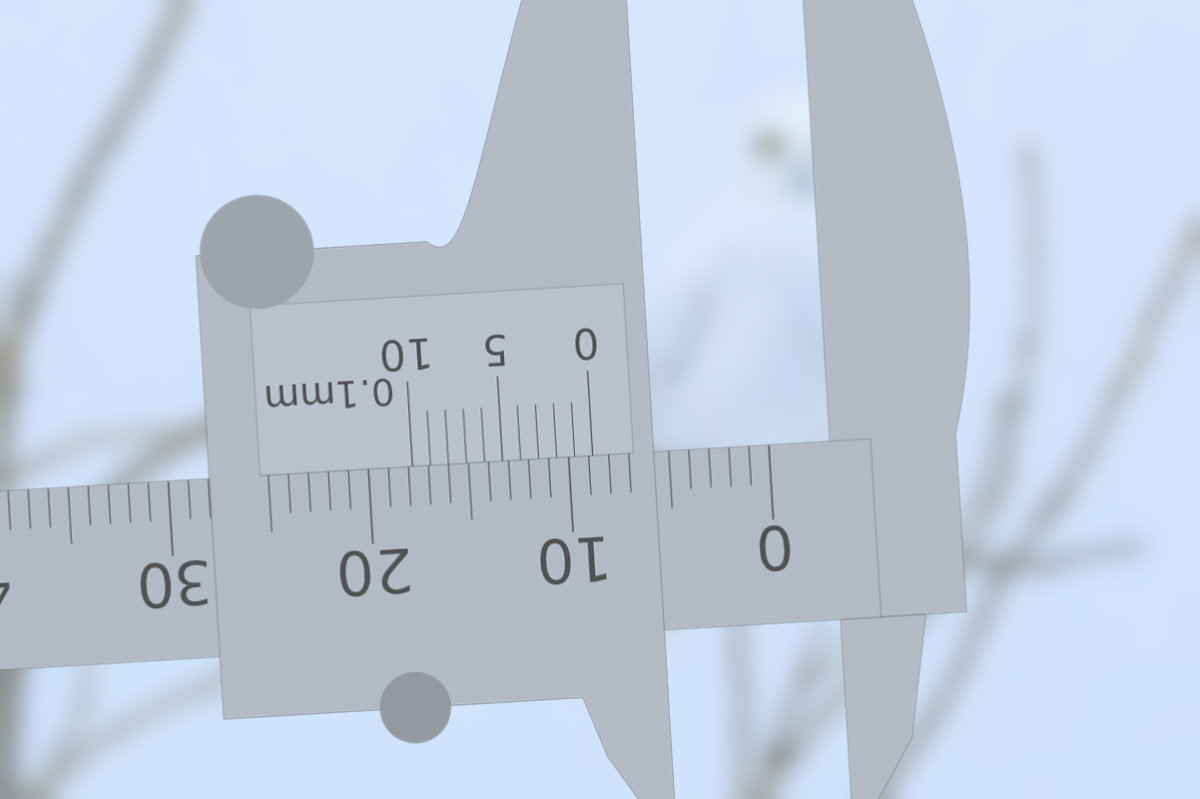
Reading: 8.8
